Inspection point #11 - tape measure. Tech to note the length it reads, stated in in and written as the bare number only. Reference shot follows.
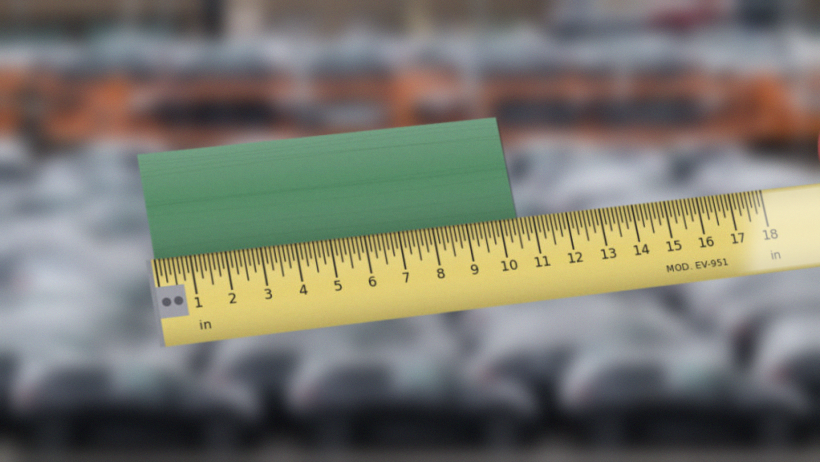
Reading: 10.5
